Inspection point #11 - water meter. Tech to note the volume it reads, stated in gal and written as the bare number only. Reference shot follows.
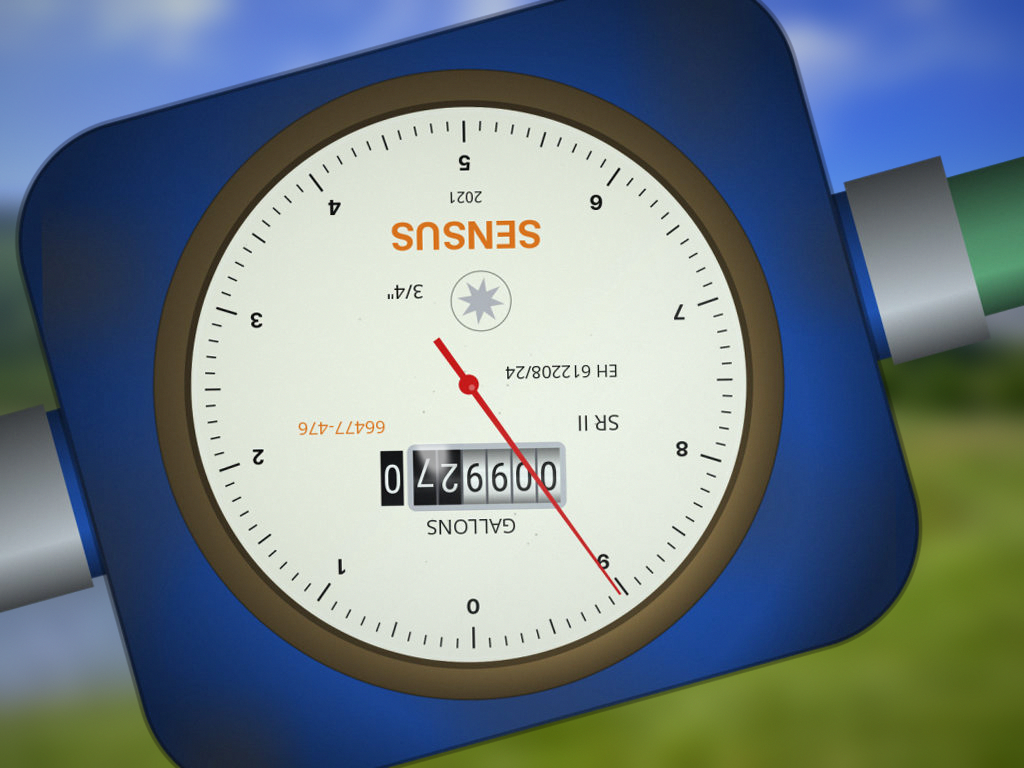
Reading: 99269.0
